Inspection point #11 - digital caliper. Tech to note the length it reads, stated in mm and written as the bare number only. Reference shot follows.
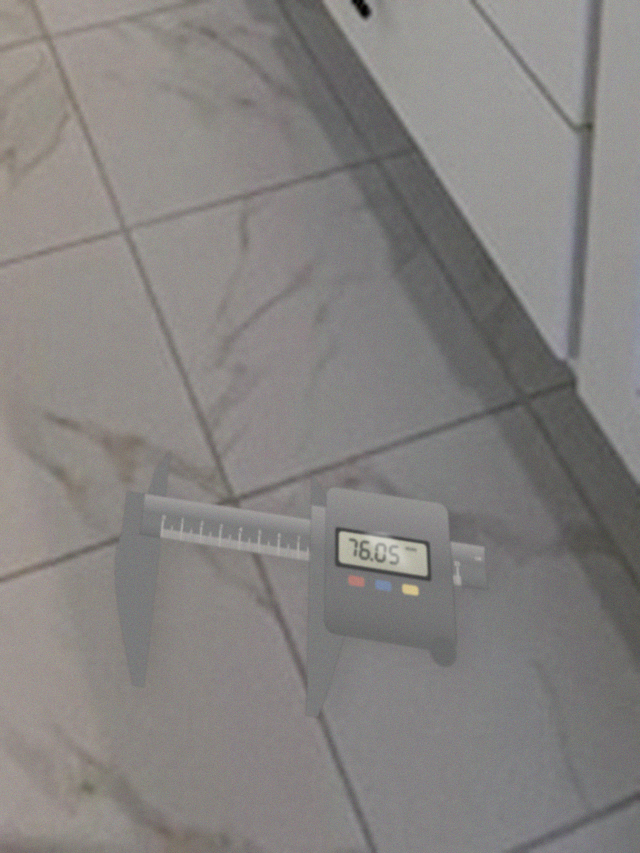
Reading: 76.05
